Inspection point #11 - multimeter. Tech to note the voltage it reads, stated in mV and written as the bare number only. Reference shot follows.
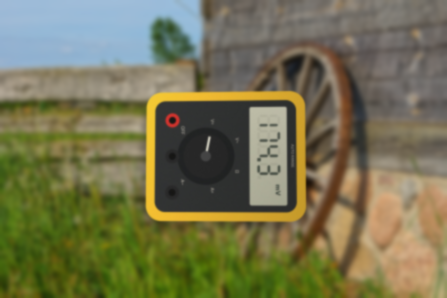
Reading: 174.3
